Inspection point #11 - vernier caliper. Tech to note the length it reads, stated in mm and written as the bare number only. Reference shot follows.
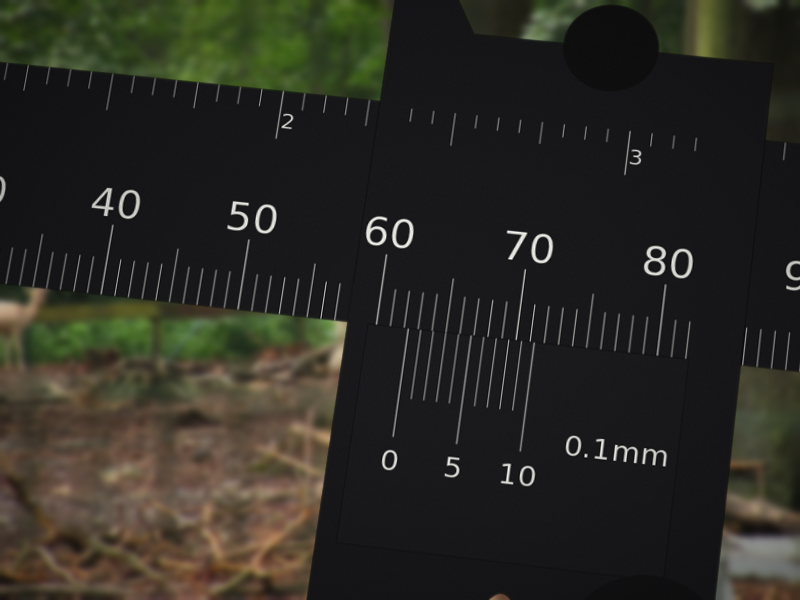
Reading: 62.3
